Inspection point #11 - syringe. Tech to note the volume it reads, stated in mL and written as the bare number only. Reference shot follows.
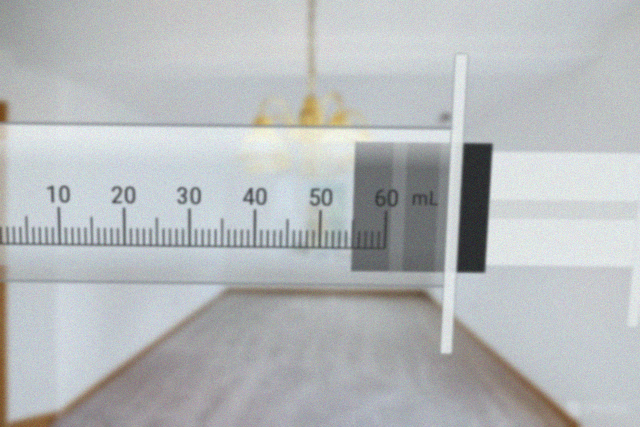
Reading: 55
